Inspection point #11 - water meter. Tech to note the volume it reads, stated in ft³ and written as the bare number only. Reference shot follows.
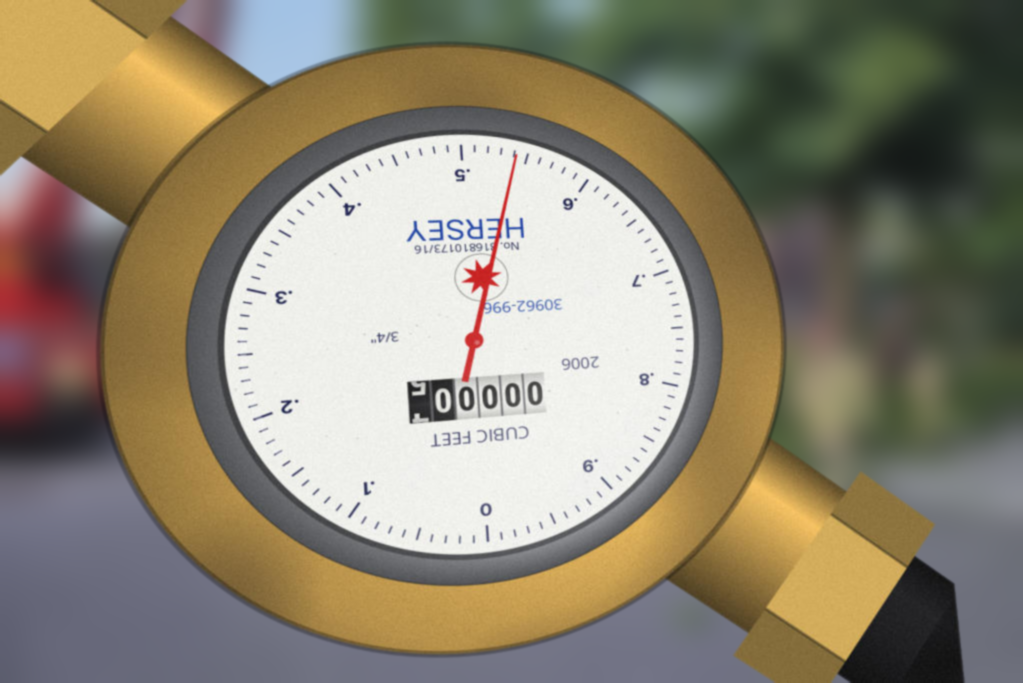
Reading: 4.54
